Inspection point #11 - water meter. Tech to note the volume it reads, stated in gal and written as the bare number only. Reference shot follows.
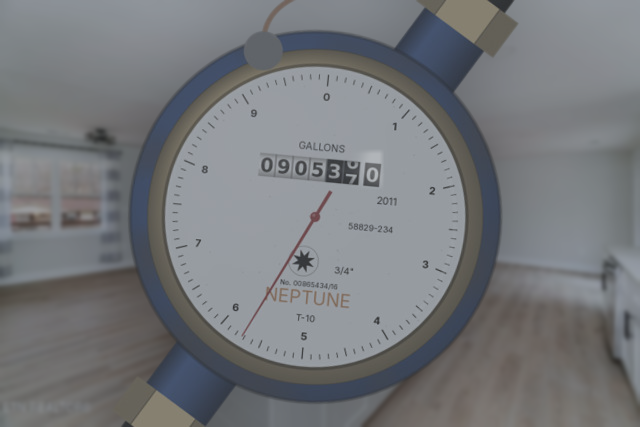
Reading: 905365.7
